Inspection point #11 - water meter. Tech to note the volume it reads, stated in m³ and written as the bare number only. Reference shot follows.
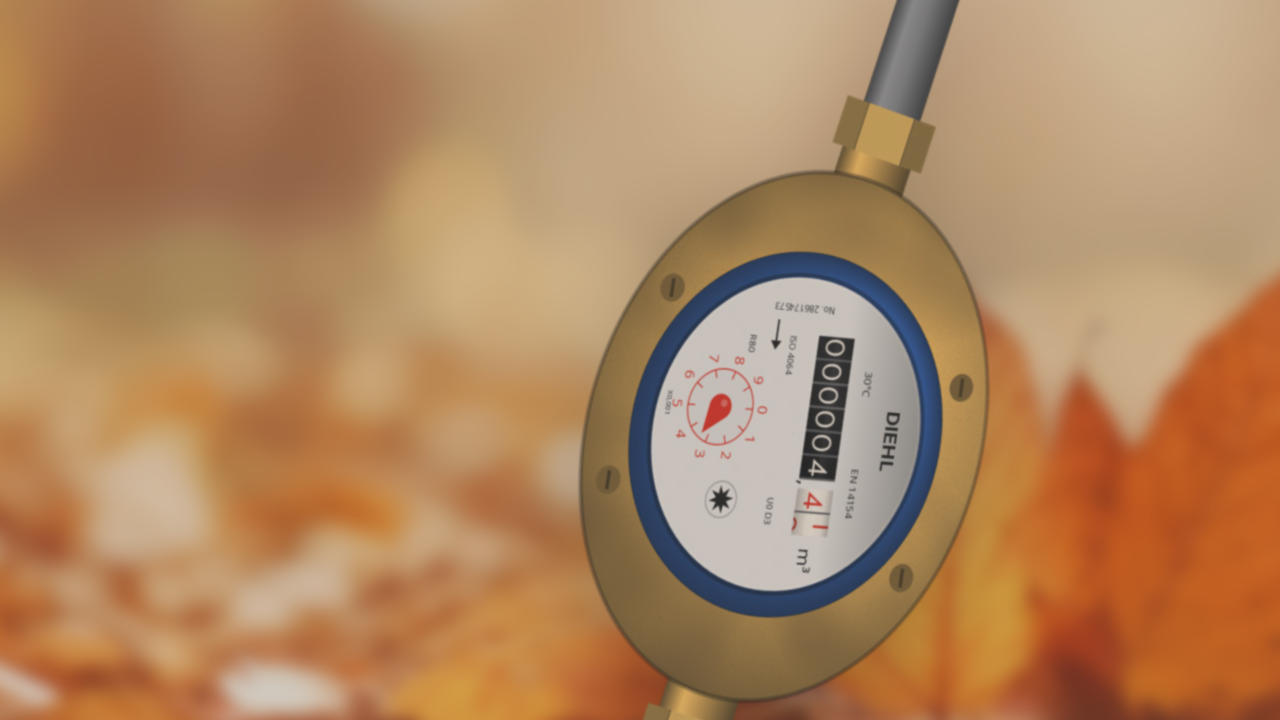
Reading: 4.413
